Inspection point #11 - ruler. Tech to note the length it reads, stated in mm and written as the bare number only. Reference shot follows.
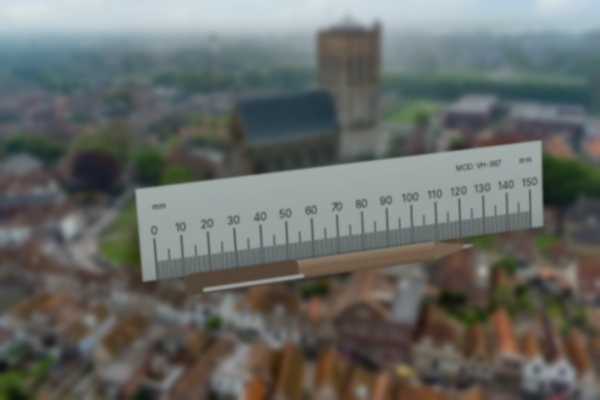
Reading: 115
